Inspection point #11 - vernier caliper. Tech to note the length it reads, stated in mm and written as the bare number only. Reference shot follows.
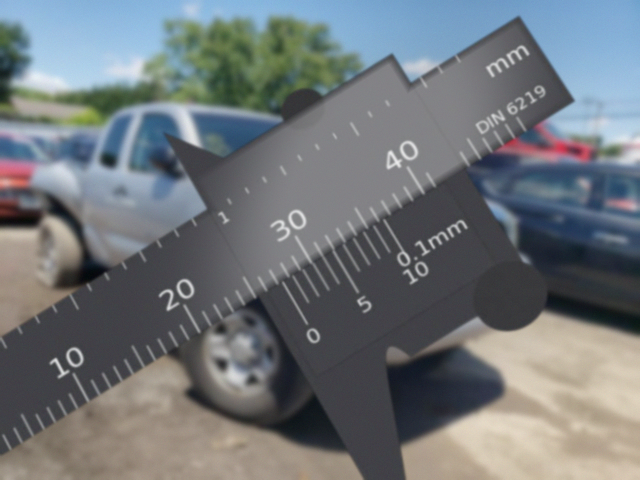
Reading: 27.4
